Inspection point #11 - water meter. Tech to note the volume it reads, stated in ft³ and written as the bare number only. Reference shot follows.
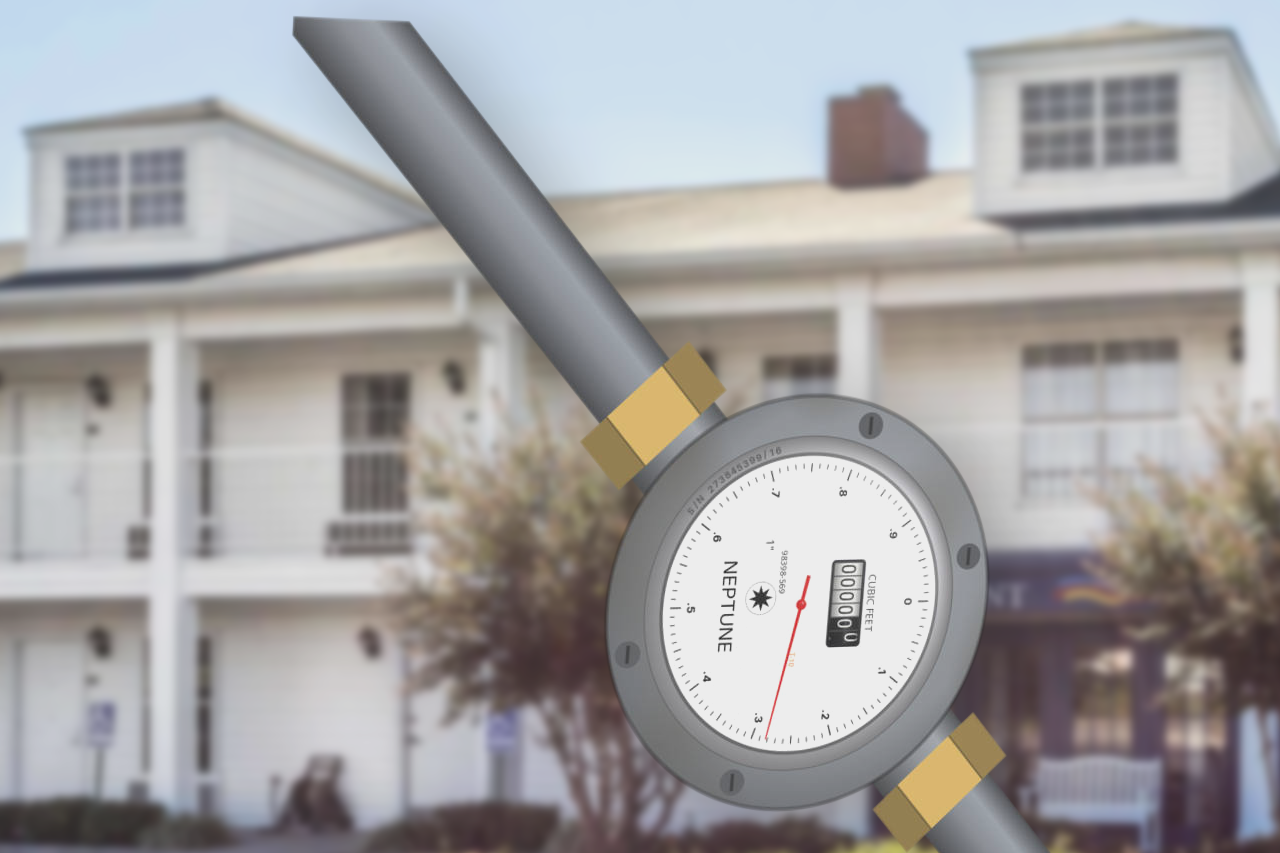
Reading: 0.28
